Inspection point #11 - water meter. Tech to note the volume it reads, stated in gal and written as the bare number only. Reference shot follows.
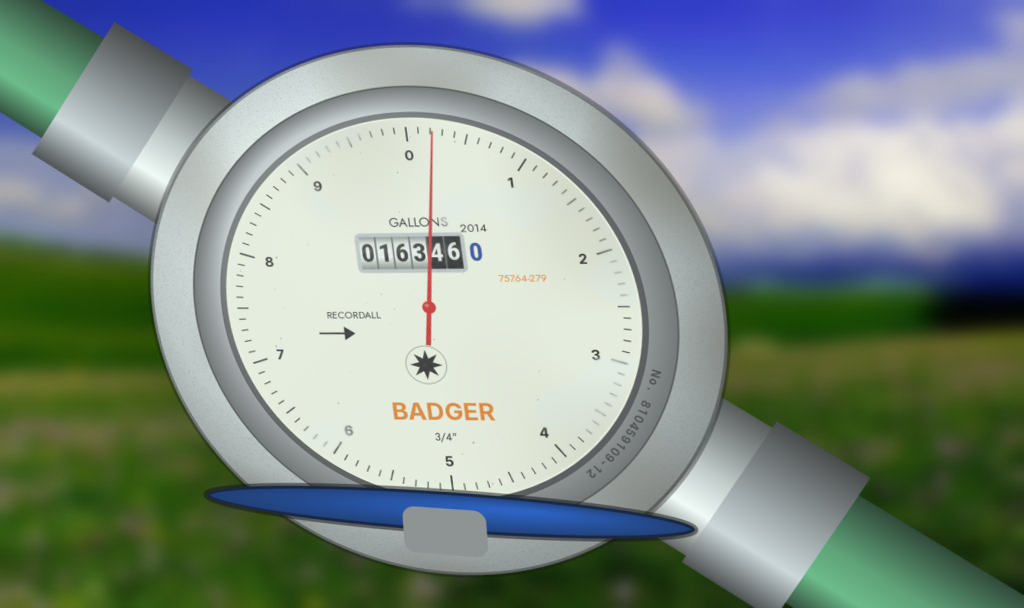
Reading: 163460.2
